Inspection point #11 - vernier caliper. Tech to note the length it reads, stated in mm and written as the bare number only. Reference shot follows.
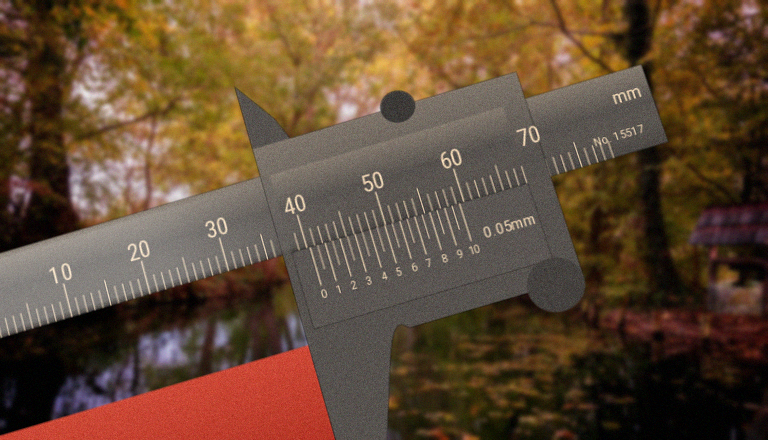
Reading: 40.4
